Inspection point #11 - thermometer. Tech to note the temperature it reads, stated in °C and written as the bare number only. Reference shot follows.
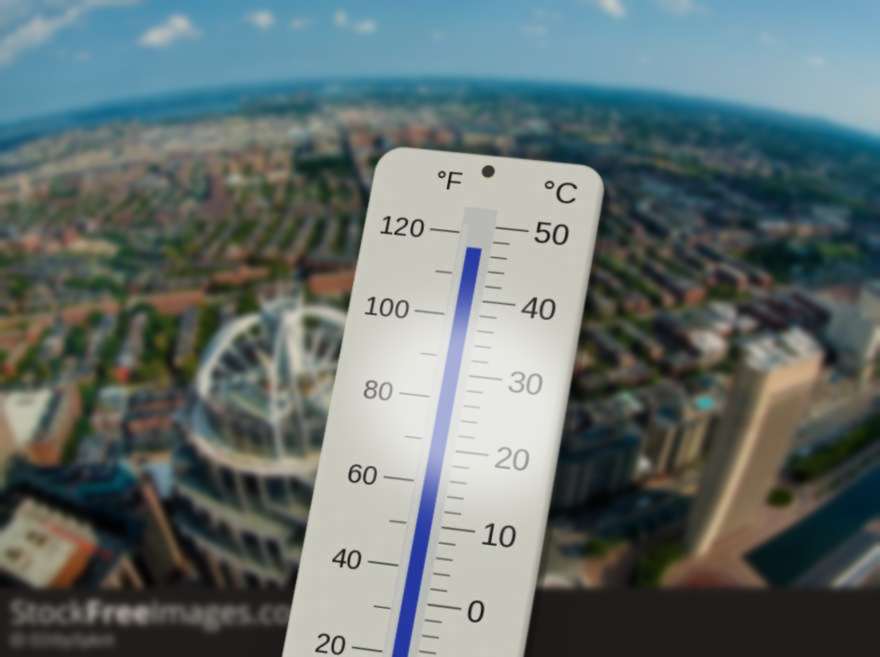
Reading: 47
